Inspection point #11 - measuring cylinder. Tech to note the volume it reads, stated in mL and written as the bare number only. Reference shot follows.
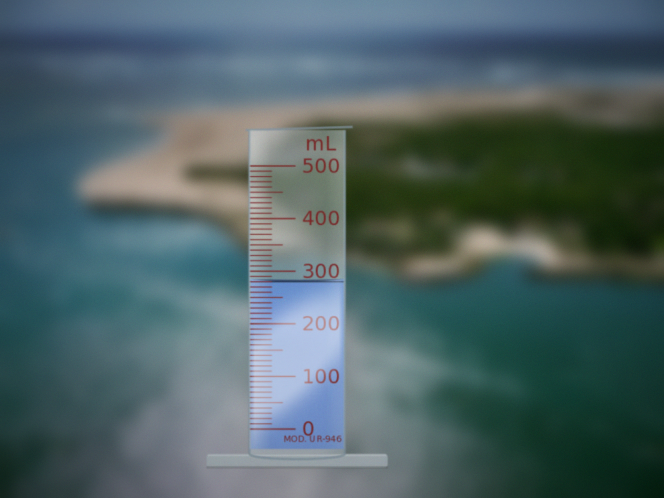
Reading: 280
